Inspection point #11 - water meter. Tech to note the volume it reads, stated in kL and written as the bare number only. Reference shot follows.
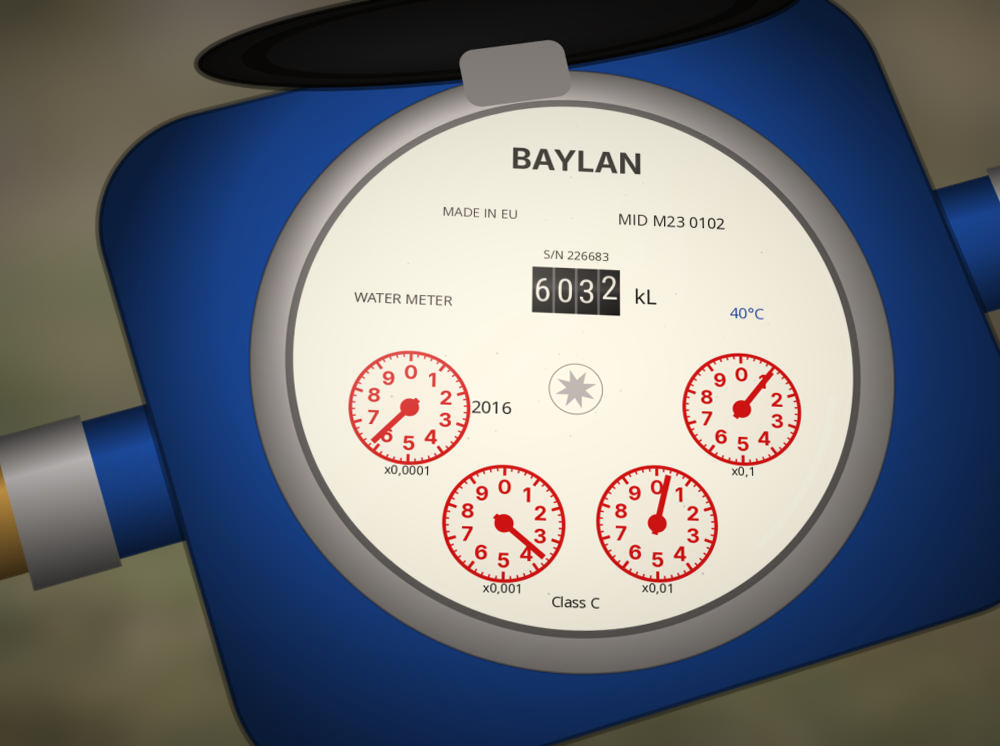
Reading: 6032.1036
